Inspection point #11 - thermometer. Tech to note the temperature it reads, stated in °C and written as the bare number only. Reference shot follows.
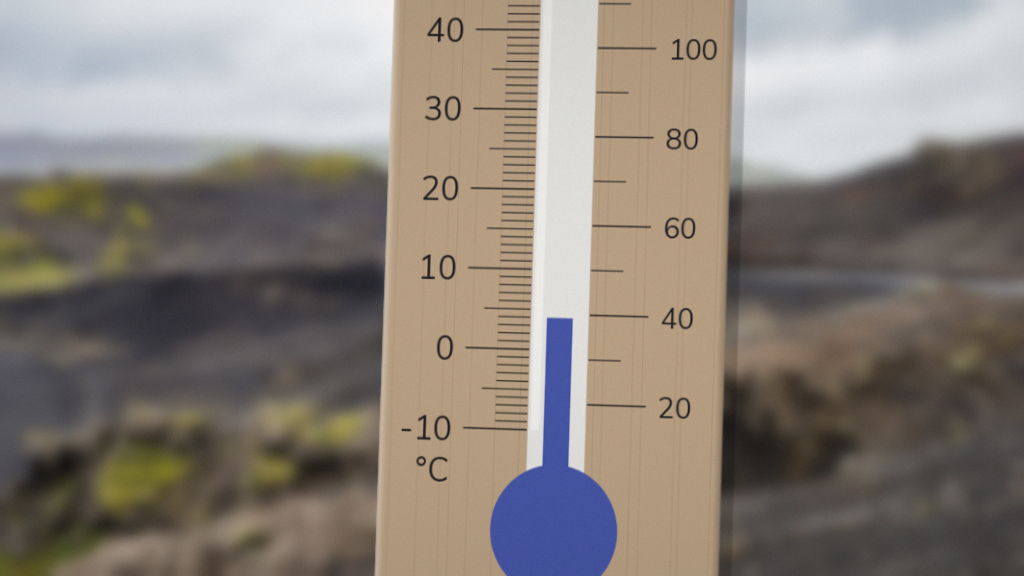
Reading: 4
